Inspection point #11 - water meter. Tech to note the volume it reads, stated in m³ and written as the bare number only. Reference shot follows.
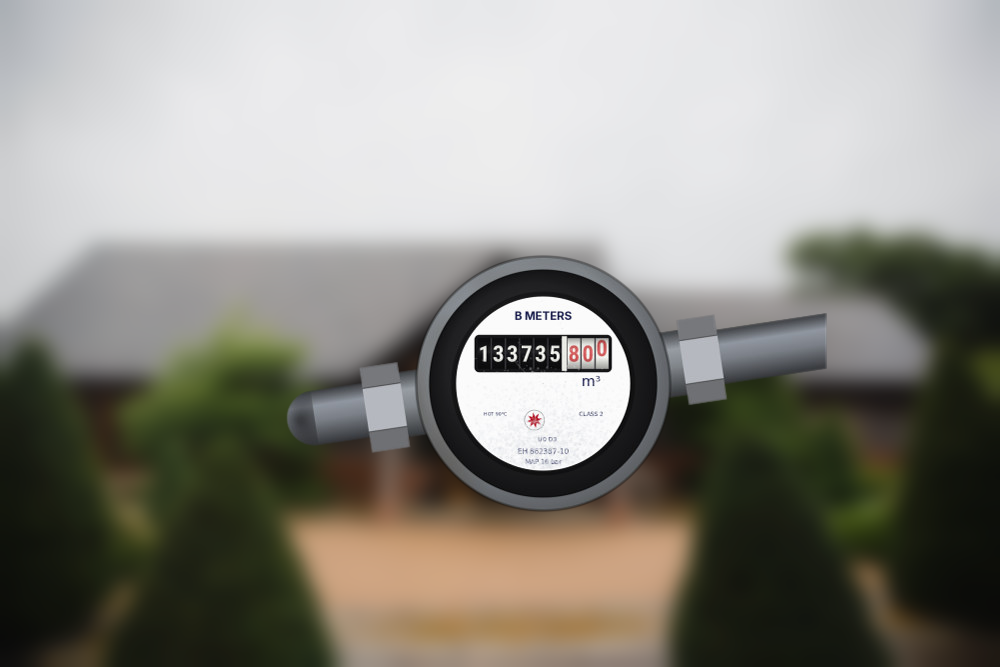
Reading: 133735.800
